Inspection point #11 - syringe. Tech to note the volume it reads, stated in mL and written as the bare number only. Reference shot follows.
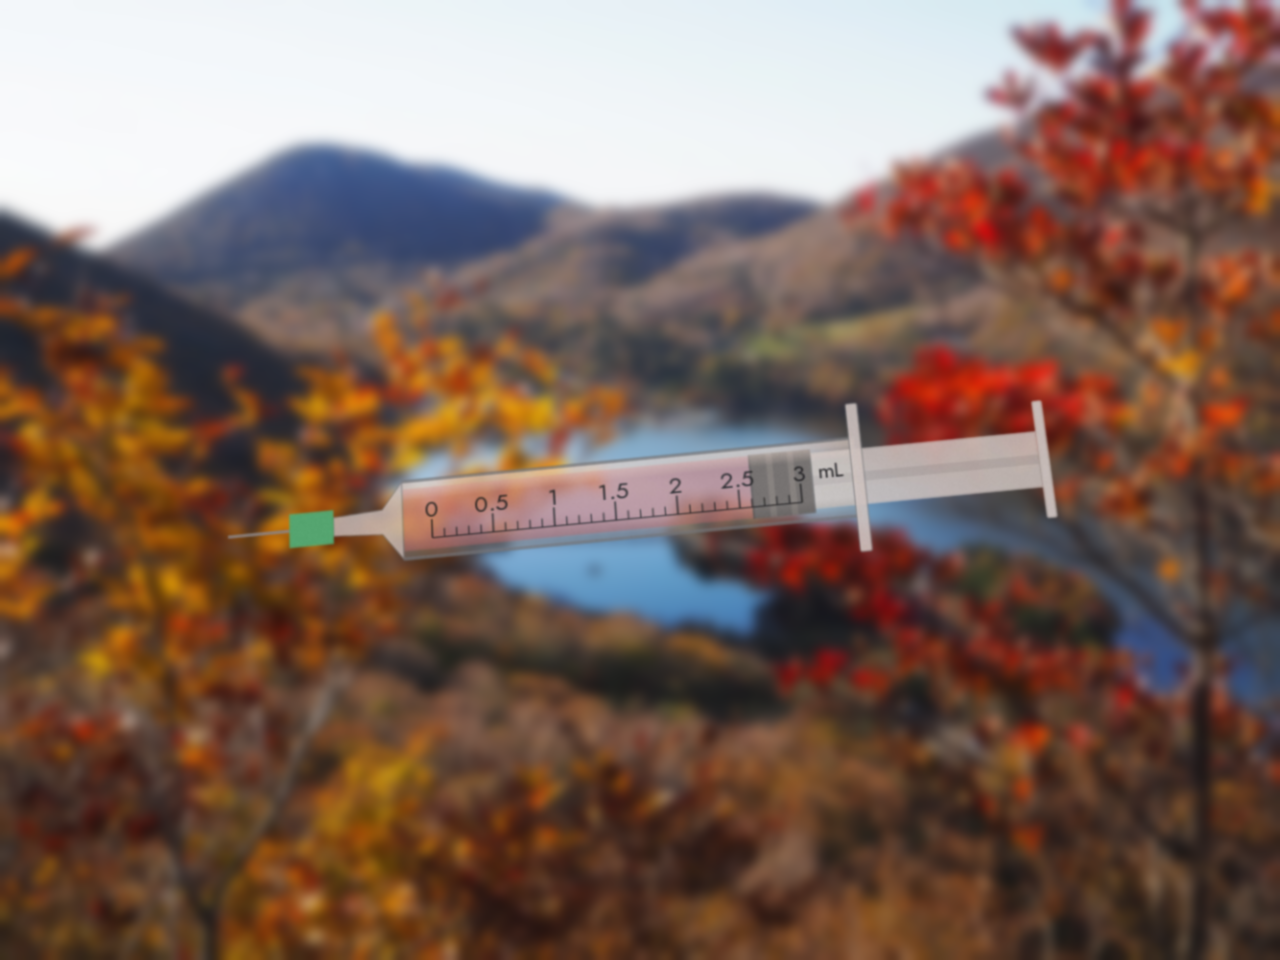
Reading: 2.6
